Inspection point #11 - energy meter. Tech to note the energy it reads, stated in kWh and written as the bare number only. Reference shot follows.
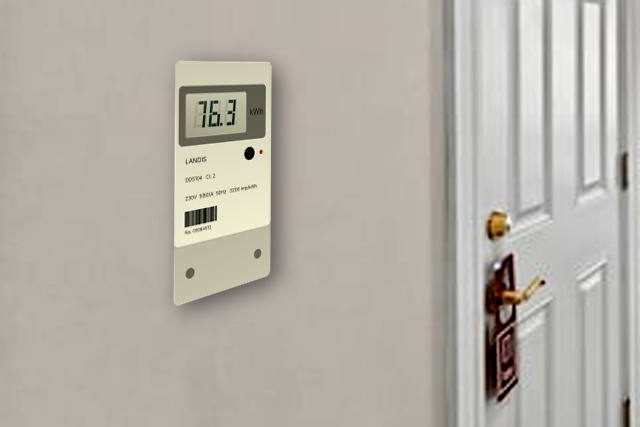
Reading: 76.3
